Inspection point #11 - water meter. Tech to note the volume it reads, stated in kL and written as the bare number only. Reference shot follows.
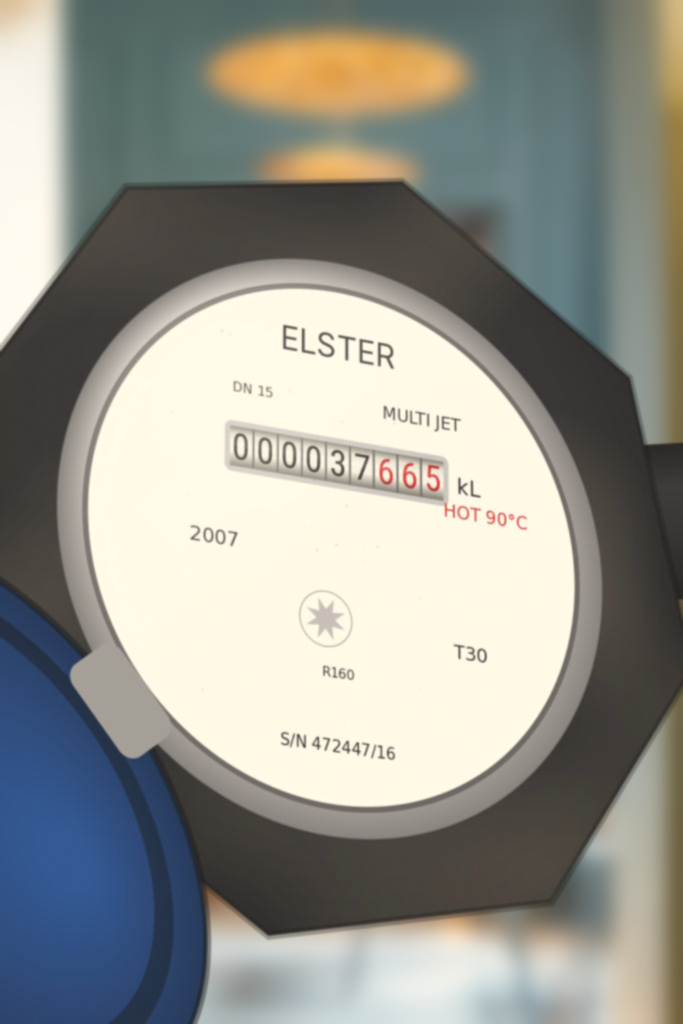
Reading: 37.665
